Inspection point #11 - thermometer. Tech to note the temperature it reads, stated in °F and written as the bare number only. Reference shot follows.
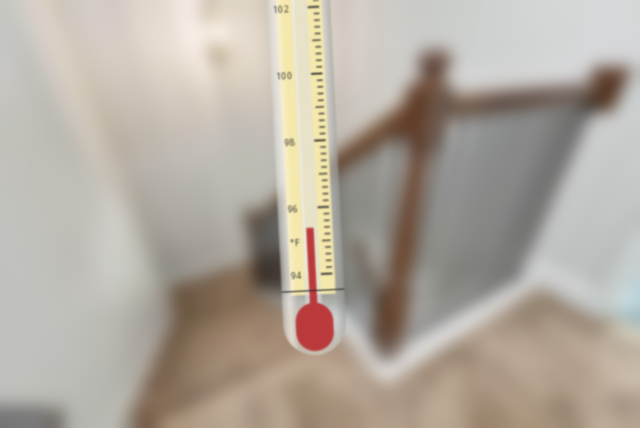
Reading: 95.4
